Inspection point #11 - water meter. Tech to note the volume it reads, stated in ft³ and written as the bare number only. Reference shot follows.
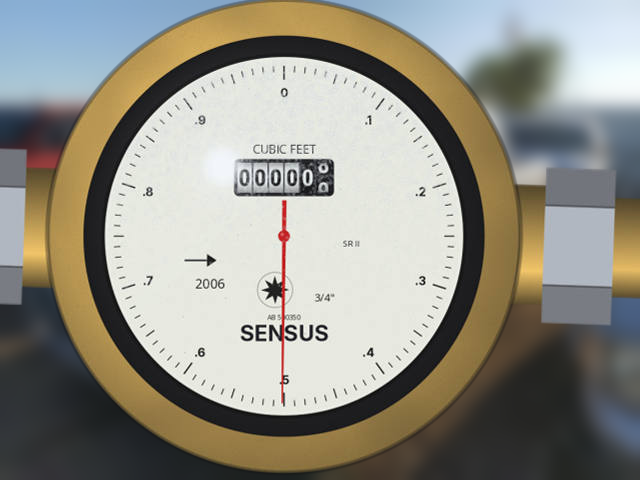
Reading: 8.50
